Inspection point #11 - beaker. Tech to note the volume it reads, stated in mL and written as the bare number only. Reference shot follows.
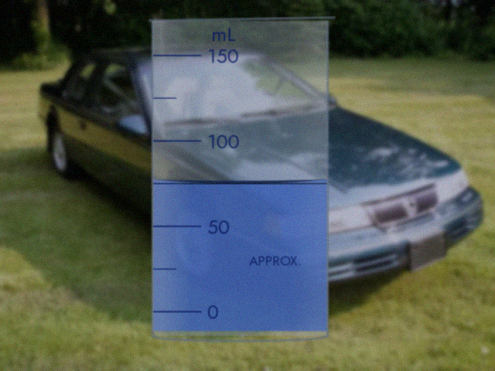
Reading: 75
